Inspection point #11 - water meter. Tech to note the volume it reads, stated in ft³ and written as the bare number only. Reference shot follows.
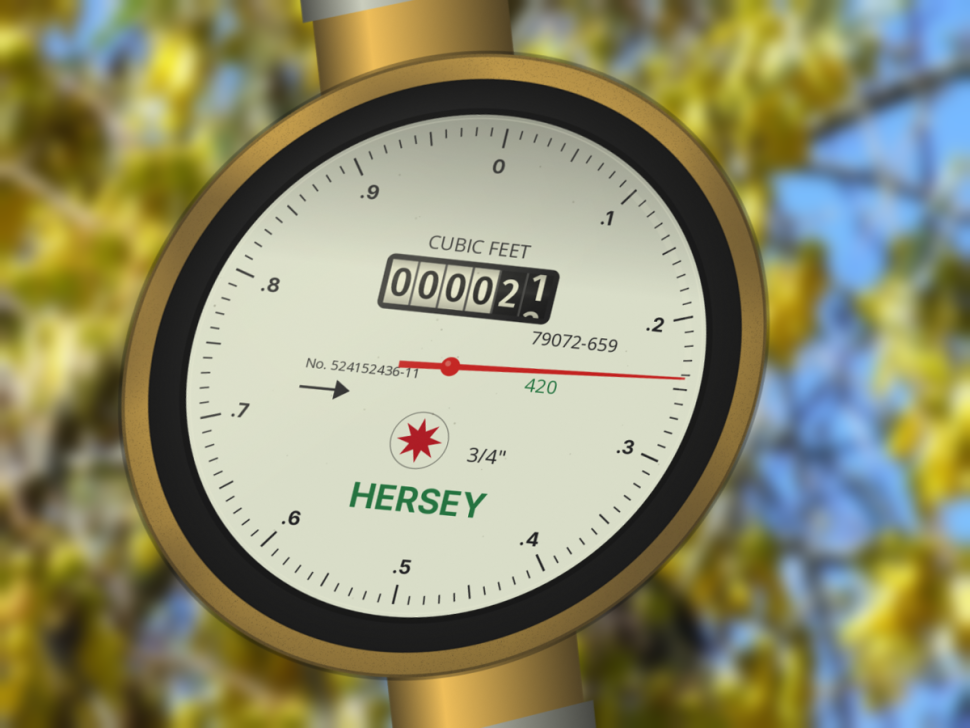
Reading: 21.24
